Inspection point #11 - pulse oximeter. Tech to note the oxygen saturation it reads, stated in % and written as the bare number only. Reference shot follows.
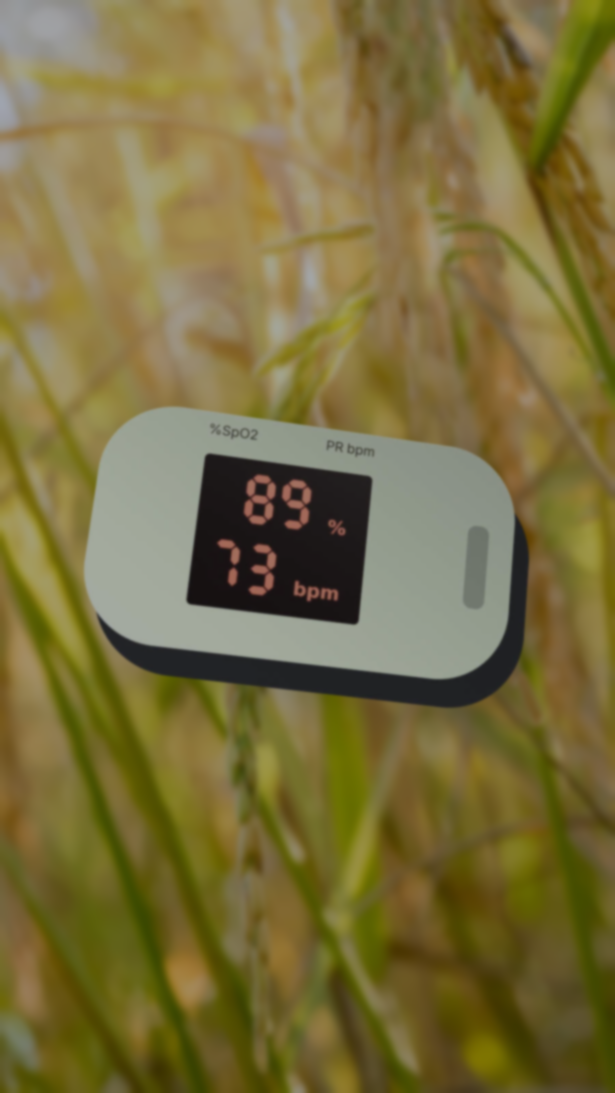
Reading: 89
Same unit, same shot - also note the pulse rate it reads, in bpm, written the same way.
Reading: 73
